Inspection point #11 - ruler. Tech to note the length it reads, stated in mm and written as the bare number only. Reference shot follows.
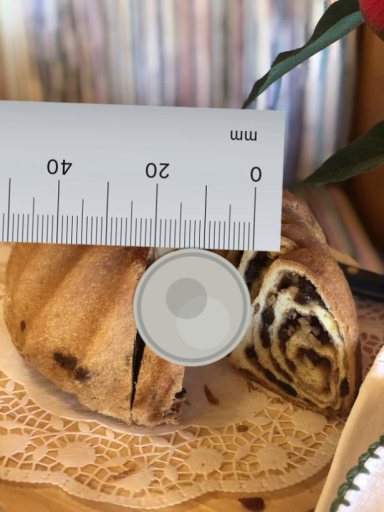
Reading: 24
